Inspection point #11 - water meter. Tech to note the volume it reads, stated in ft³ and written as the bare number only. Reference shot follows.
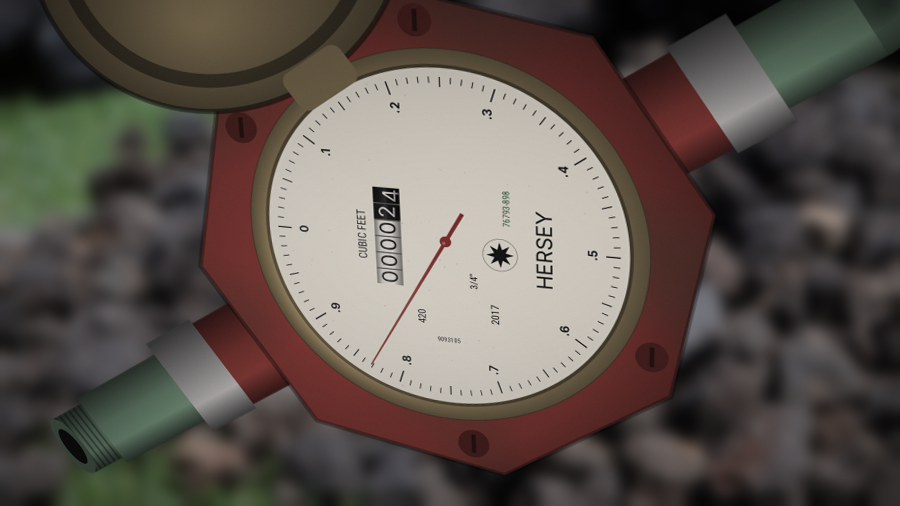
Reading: 23.83
